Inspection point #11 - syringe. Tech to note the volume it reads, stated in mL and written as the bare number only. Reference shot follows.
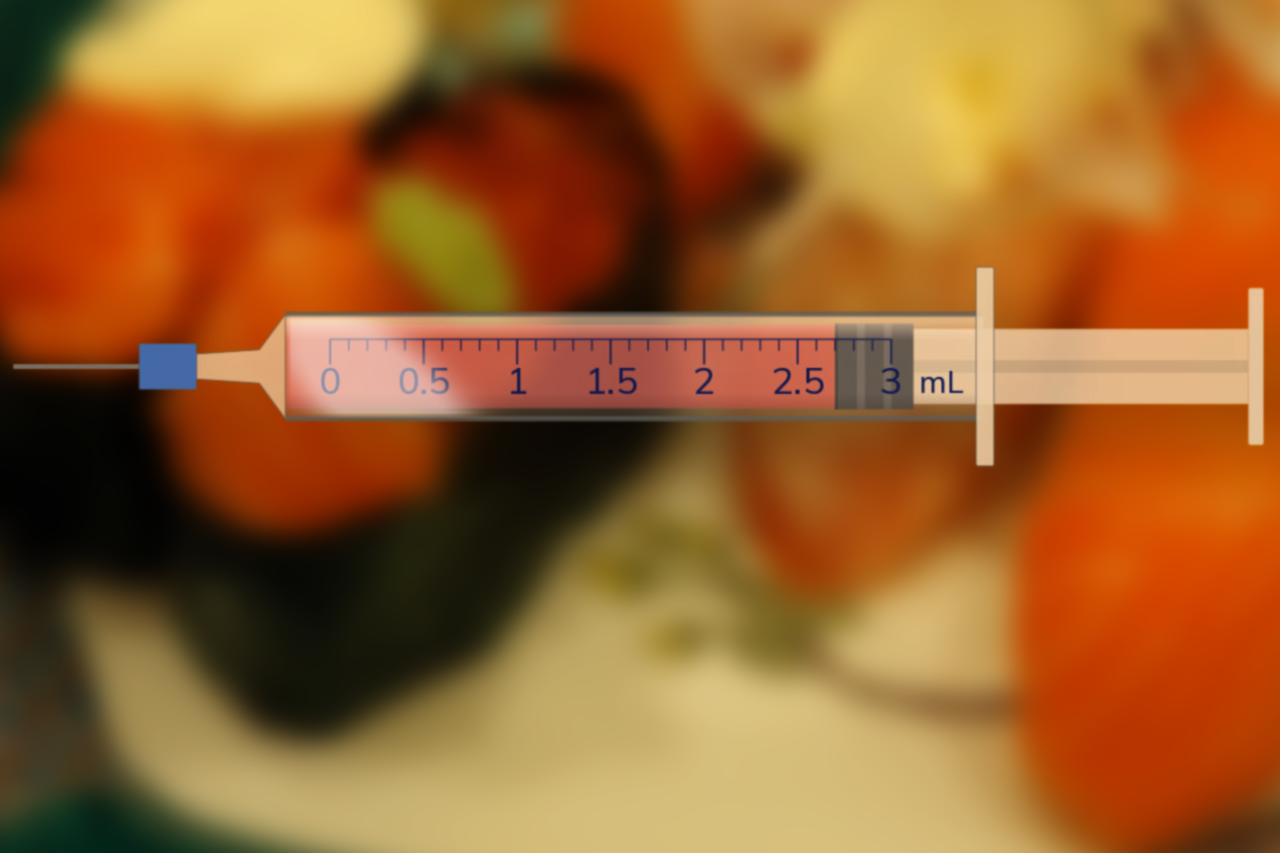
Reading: 2.7
